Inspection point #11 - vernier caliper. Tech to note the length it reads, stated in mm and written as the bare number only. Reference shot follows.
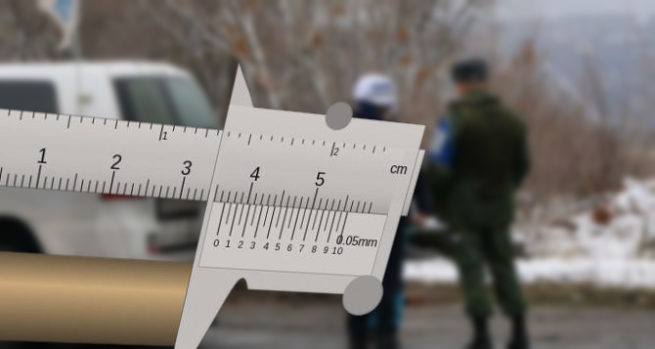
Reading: 36.6
